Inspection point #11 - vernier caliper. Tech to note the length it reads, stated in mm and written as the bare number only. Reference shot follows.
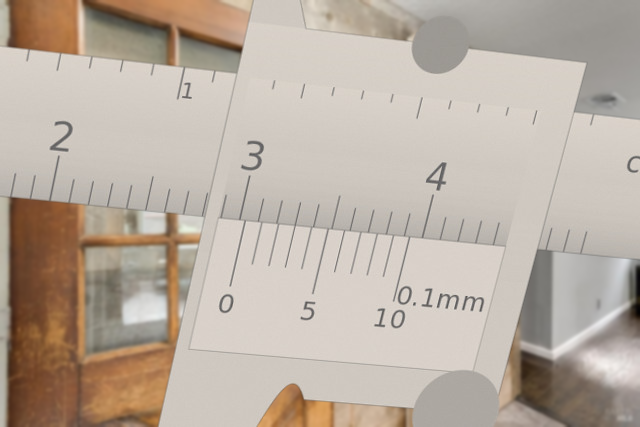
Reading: 30.3
